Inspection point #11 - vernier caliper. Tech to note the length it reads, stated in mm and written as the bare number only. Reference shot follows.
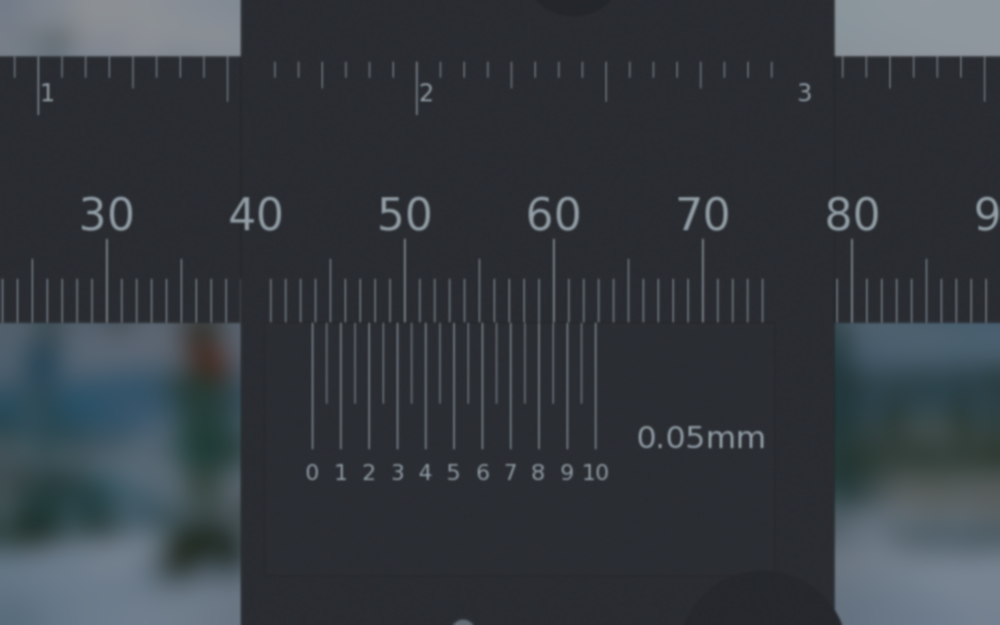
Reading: 43.8
